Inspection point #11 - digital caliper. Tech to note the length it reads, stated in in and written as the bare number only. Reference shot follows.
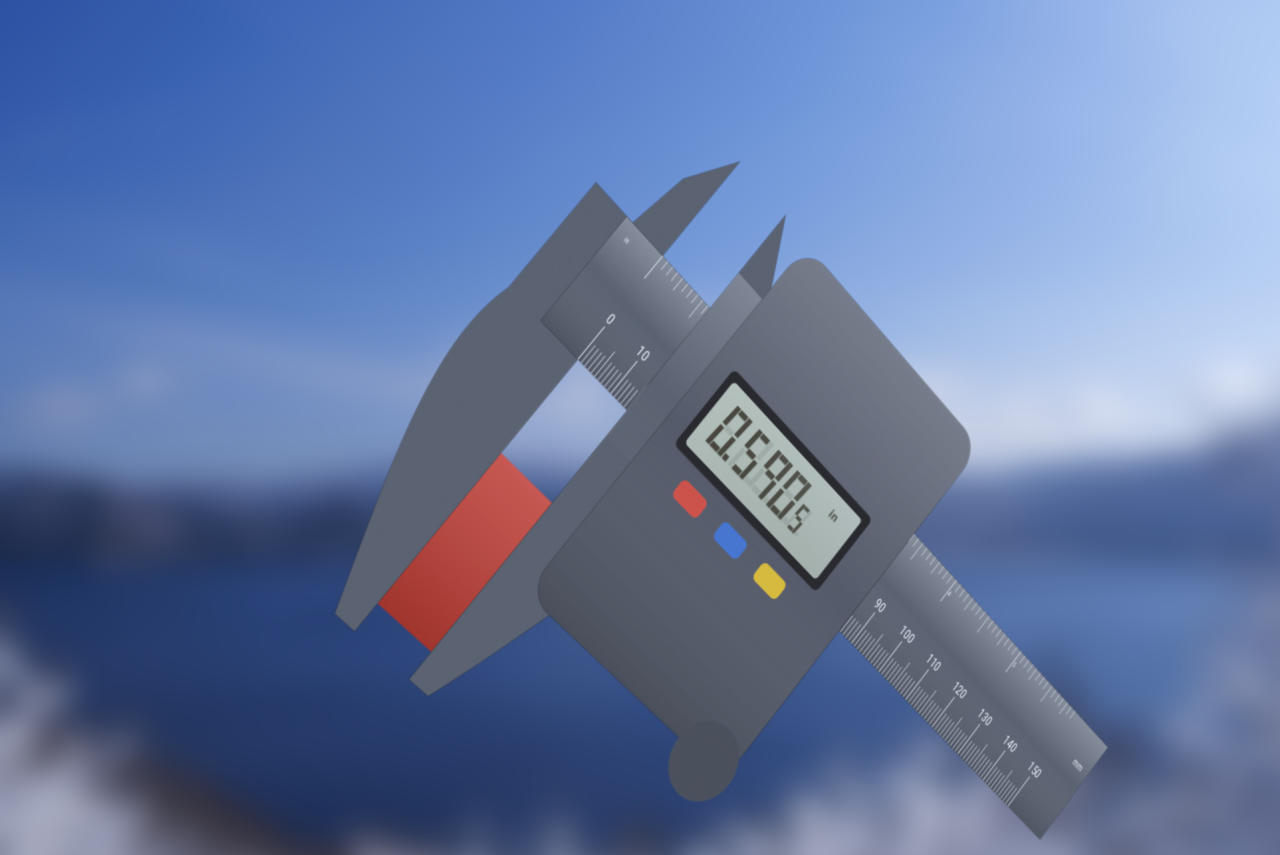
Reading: 0.5905
